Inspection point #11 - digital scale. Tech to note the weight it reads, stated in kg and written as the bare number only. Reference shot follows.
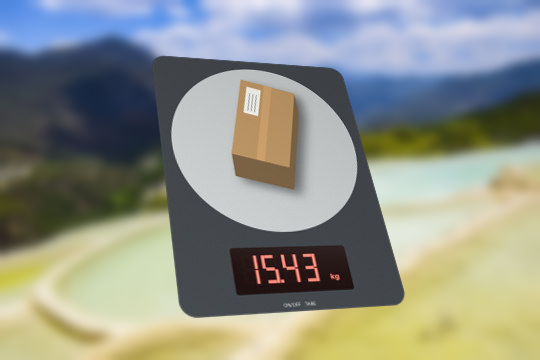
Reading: 15.43
